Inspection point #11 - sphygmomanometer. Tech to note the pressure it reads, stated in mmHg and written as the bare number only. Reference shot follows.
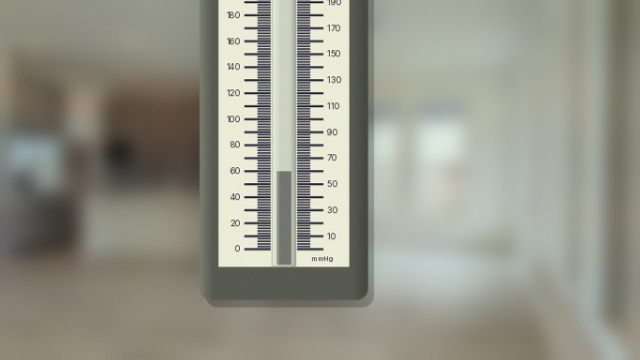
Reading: 60
